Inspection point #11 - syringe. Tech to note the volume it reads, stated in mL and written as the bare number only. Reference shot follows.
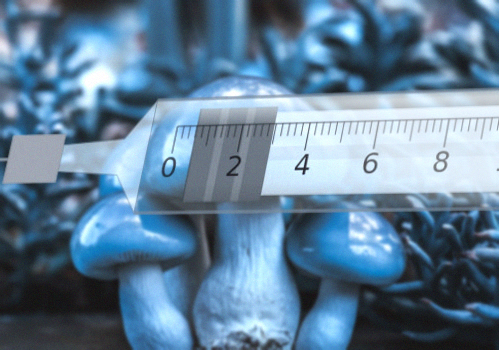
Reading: 0.6
